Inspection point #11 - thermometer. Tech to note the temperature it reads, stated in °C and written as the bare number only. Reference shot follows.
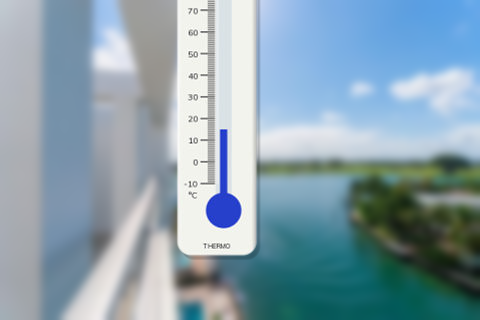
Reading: 15
